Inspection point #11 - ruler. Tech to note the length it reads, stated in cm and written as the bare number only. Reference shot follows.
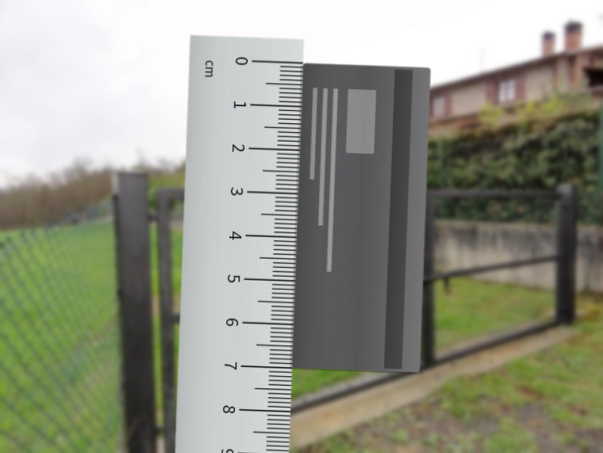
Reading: 7
